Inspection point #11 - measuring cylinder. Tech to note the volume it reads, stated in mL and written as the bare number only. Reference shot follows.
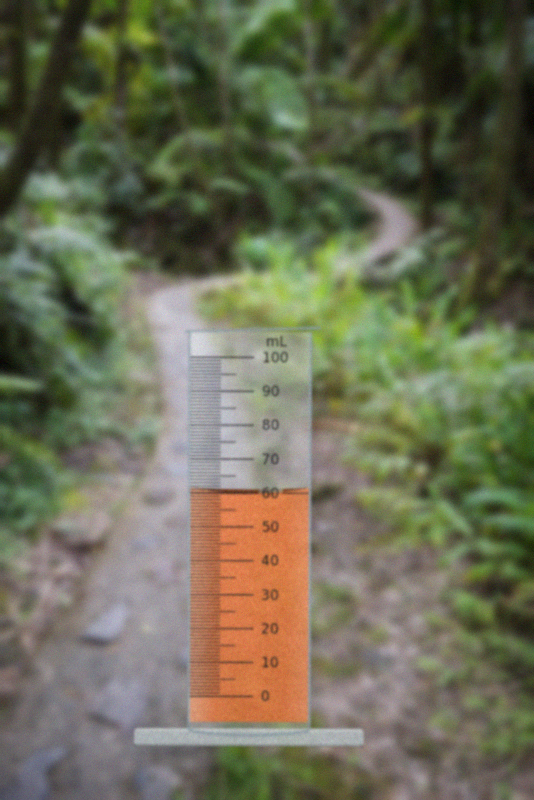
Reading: 60
